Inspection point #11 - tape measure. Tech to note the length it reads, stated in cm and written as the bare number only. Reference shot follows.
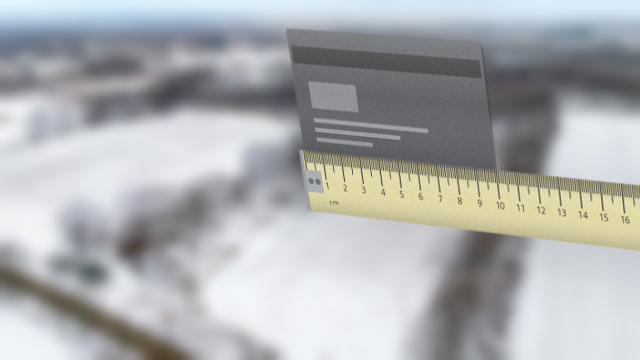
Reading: 10
